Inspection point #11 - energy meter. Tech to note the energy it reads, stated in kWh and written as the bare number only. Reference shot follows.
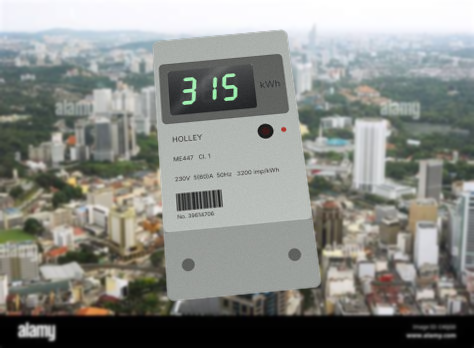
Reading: 315
